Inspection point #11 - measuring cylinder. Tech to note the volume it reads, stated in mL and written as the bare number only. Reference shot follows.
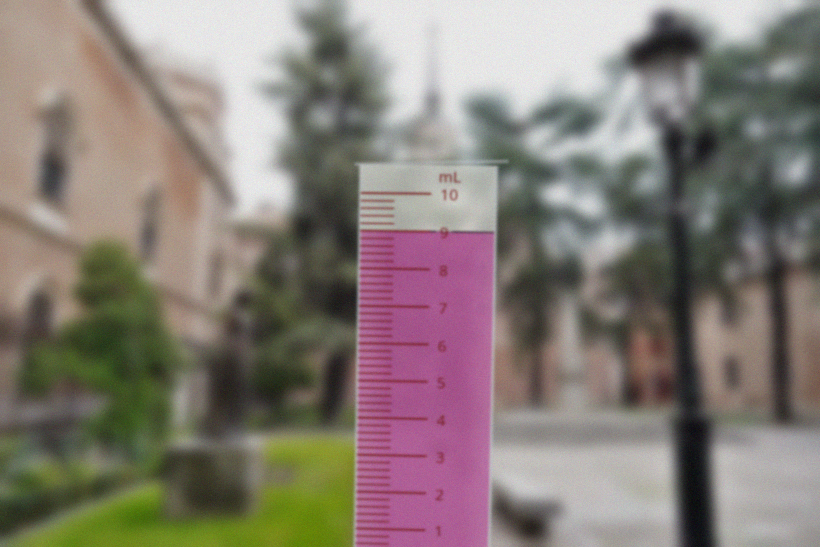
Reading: 9
